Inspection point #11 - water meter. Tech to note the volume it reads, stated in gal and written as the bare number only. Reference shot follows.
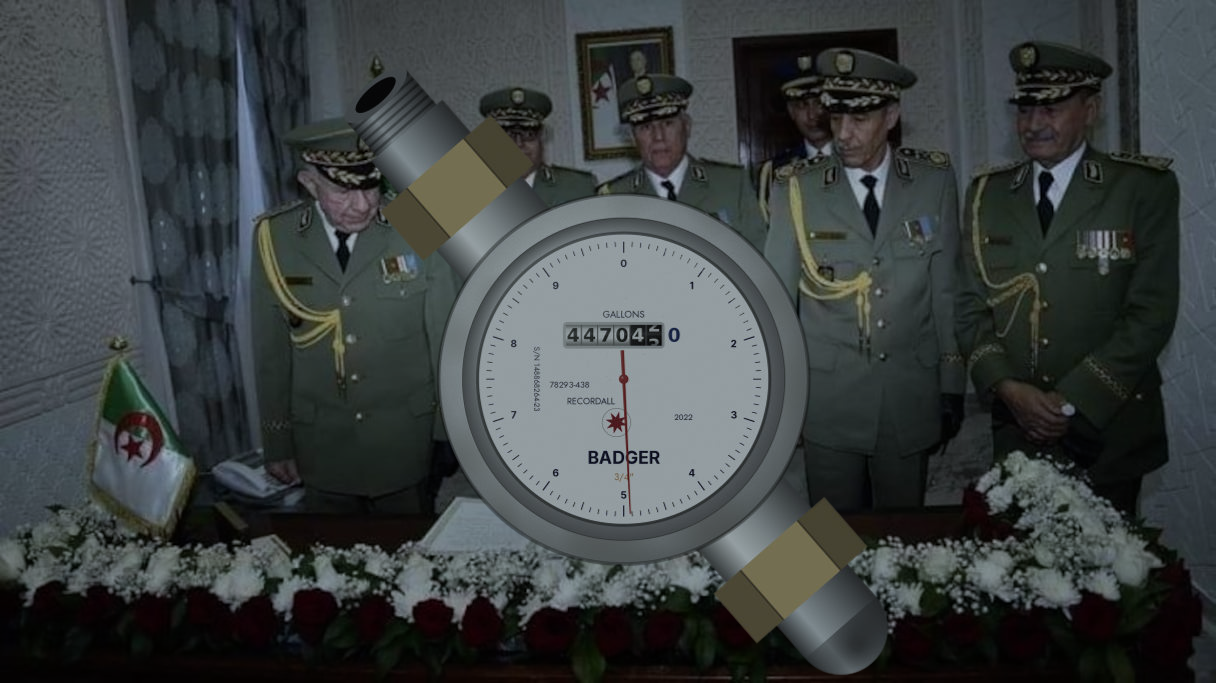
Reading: 4470424.9
